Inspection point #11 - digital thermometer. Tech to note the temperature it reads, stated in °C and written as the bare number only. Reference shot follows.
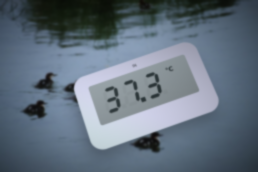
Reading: 37.3
